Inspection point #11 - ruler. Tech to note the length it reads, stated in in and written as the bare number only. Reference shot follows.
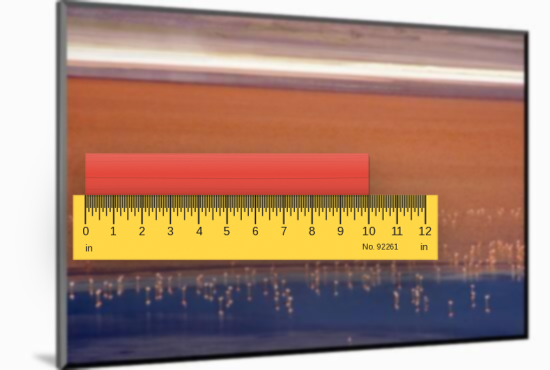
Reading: 10
